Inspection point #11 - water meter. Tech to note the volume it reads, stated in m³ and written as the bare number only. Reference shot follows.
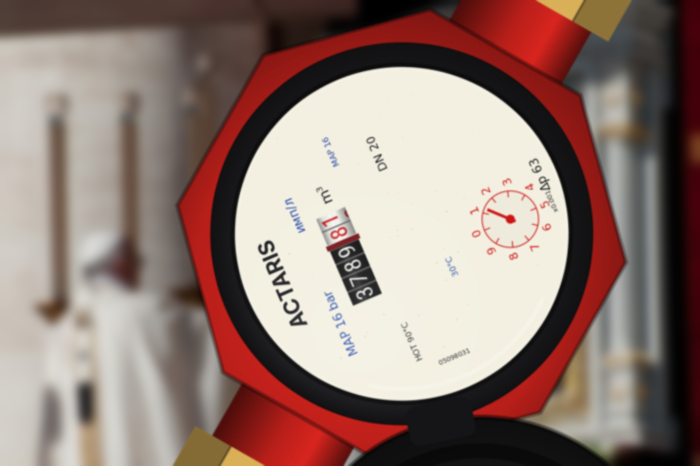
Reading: 3789.811
